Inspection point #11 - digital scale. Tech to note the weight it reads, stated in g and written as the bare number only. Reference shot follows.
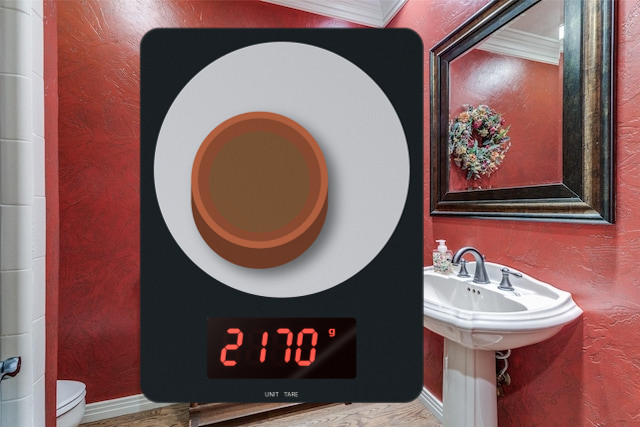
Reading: 2170
